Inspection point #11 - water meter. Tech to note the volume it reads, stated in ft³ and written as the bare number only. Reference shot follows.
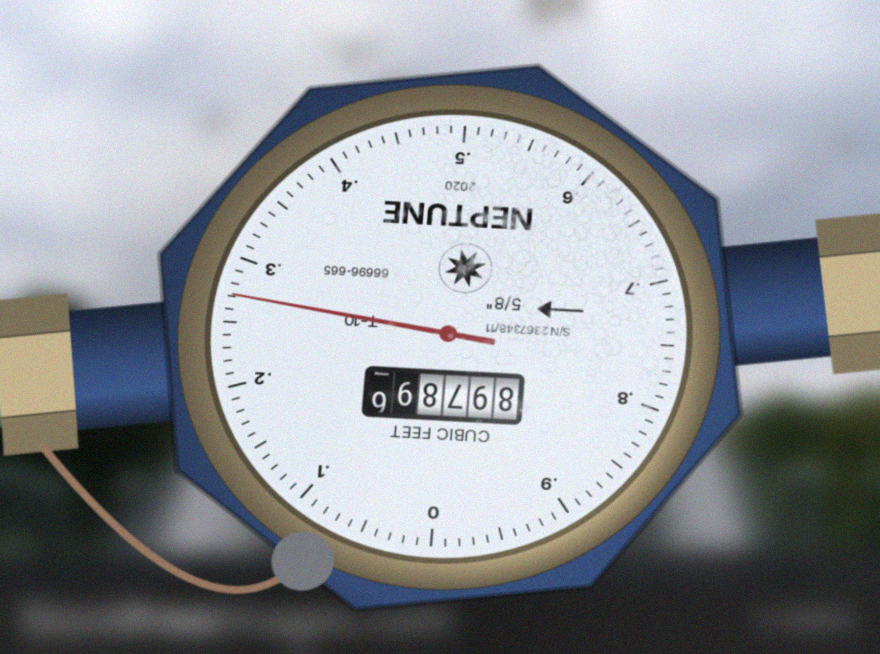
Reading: 897896.27
